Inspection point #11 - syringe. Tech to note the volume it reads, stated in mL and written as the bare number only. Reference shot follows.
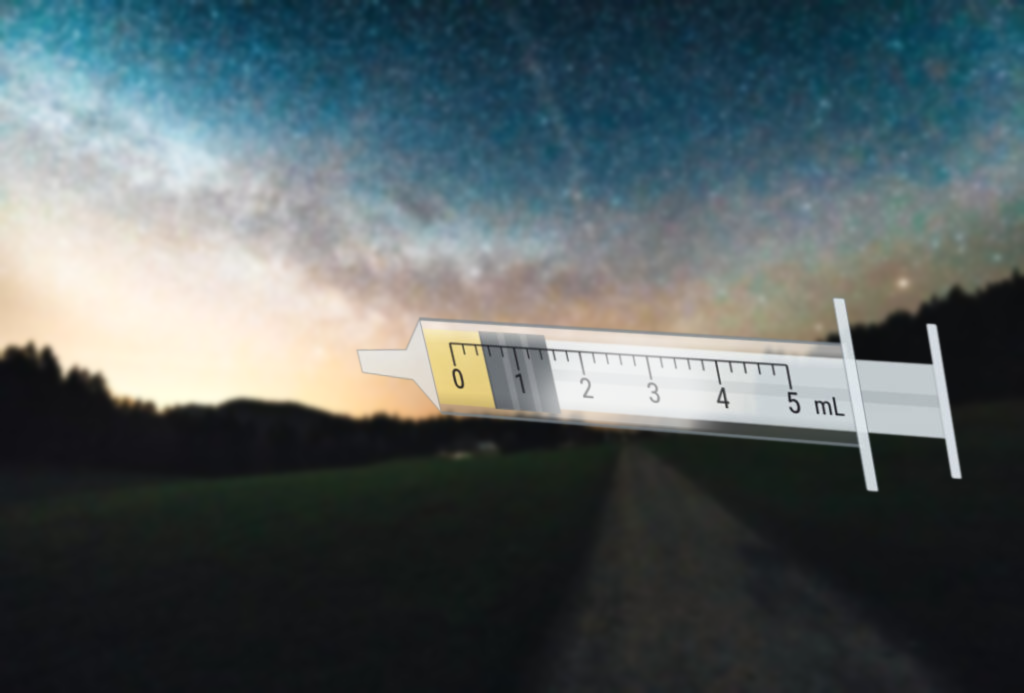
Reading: 0.5
